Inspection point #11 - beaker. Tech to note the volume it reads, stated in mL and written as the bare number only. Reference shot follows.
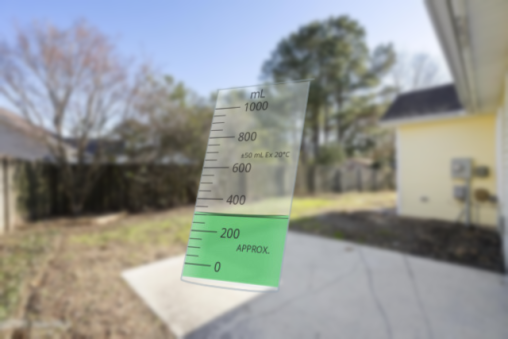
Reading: 300
